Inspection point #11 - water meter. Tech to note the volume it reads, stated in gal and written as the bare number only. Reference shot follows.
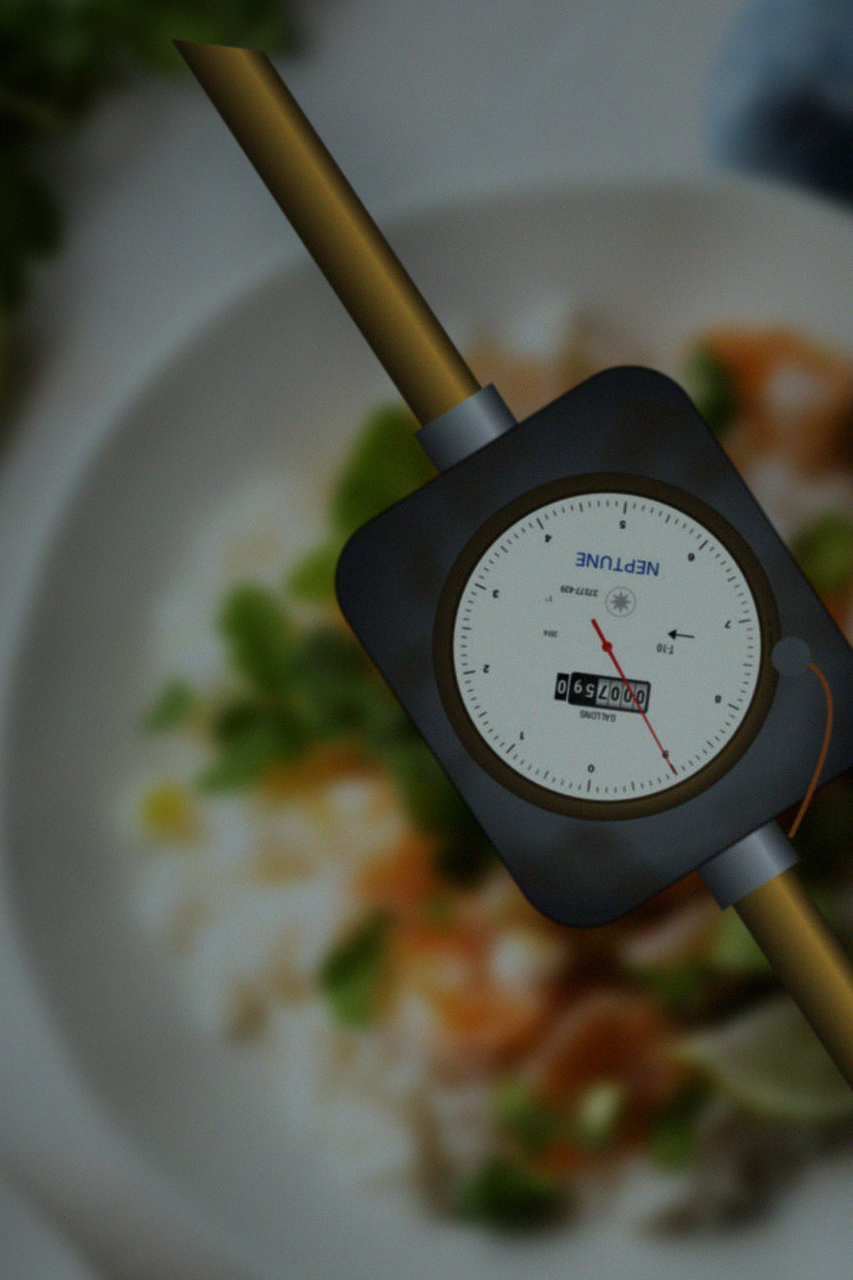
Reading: 7589.0
